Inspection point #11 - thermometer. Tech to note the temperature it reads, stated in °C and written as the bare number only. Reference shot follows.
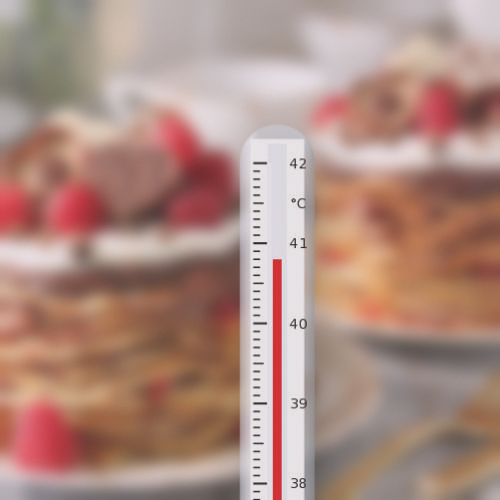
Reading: 40.8
